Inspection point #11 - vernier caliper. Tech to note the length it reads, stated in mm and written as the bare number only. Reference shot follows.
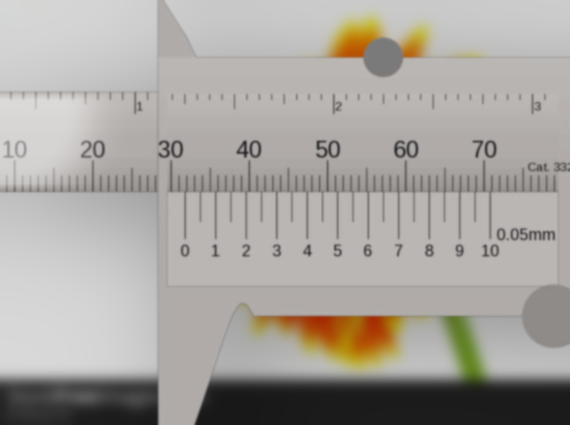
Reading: 31.8
